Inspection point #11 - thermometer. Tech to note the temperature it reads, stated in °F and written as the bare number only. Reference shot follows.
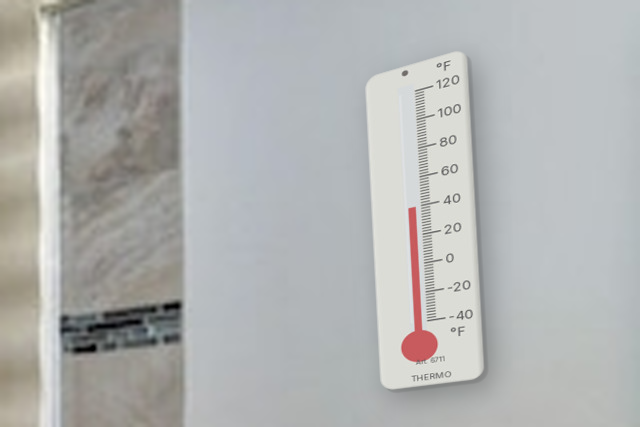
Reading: 40
